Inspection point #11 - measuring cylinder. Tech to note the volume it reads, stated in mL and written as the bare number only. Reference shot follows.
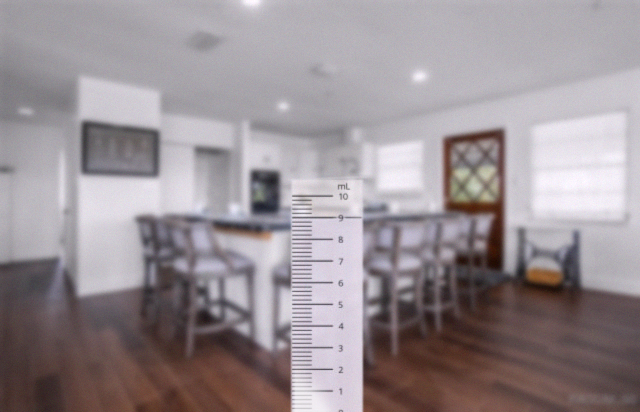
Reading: 9
